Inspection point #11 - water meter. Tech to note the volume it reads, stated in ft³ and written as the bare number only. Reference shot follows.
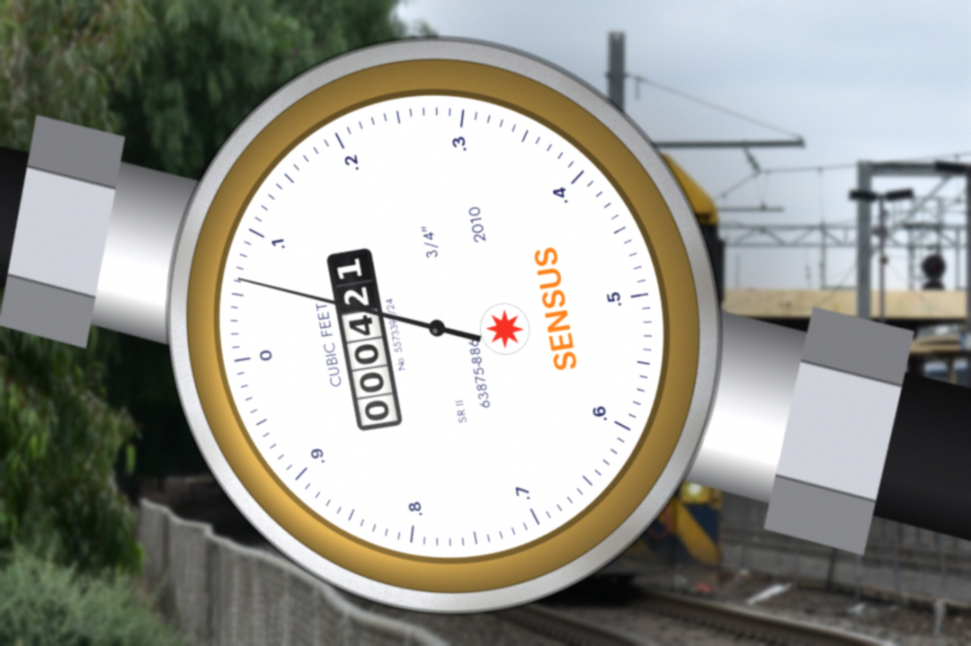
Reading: 421.06
